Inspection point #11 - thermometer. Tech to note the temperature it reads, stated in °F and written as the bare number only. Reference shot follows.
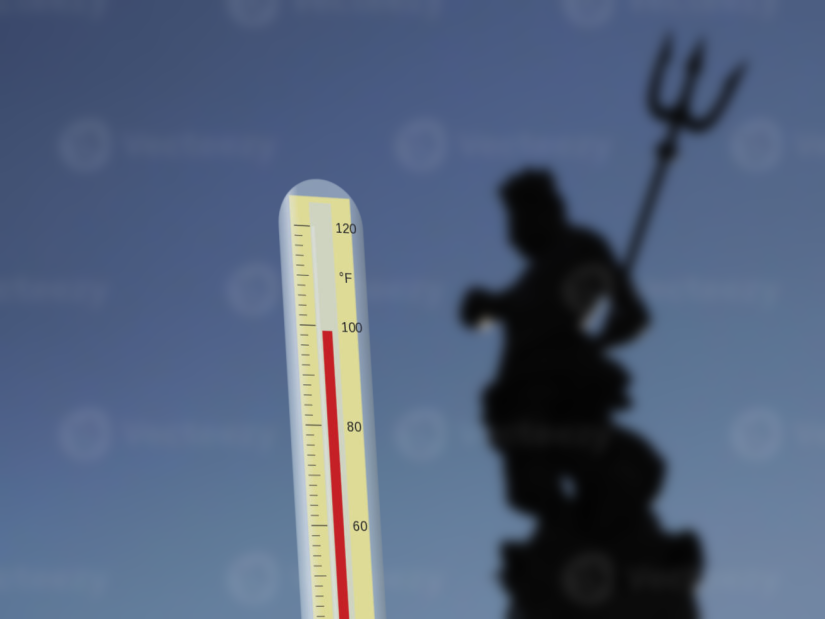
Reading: 99
